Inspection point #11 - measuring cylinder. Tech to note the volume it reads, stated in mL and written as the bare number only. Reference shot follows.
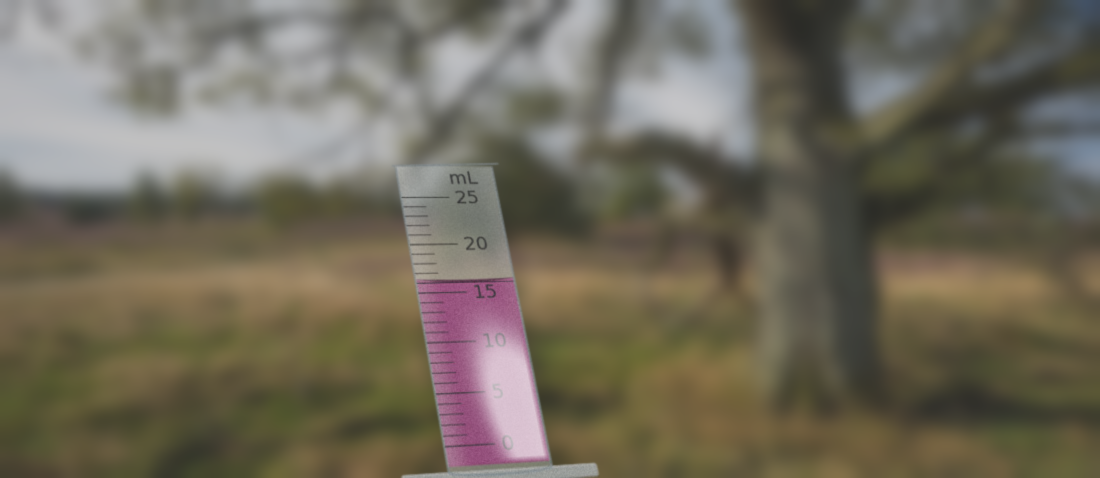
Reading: 16
